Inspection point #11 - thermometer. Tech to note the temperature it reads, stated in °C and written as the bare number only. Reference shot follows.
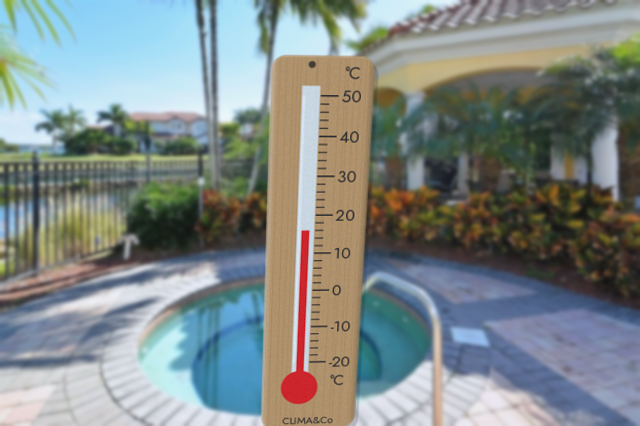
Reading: 16
